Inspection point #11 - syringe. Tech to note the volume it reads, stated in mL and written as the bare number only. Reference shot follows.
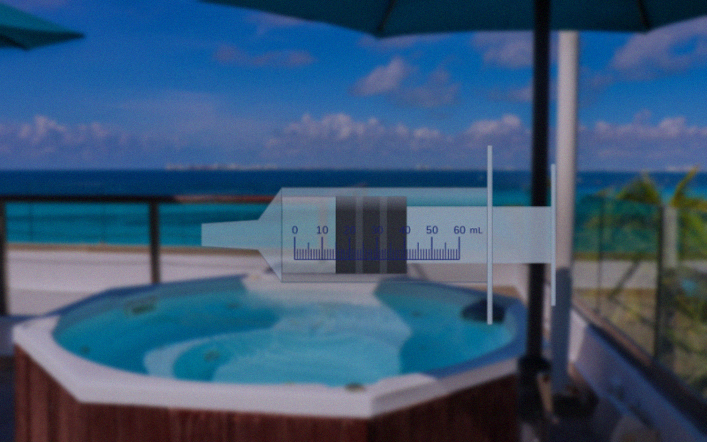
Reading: 15
